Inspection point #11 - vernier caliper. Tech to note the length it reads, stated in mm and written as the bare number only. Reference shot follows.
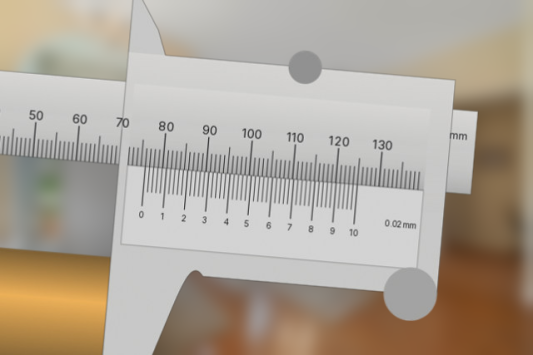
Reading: 76.0
